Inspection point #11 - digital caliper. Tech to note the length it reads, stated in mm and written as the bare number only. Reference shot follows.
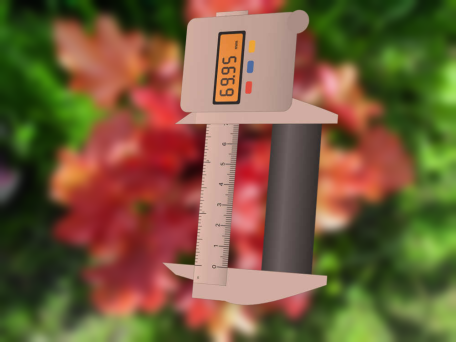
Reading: 69.95
